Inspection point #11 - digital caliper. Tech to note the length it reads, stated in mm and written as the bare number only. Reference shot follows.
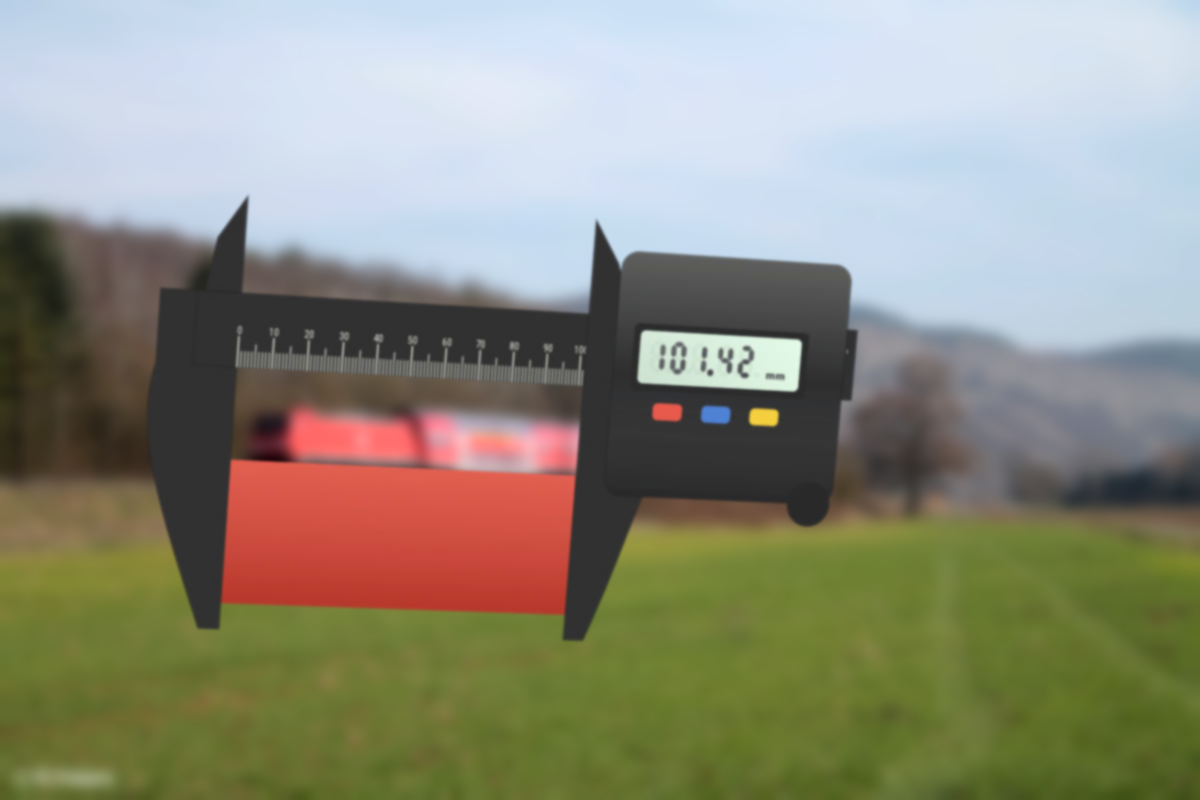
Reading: 101.42
